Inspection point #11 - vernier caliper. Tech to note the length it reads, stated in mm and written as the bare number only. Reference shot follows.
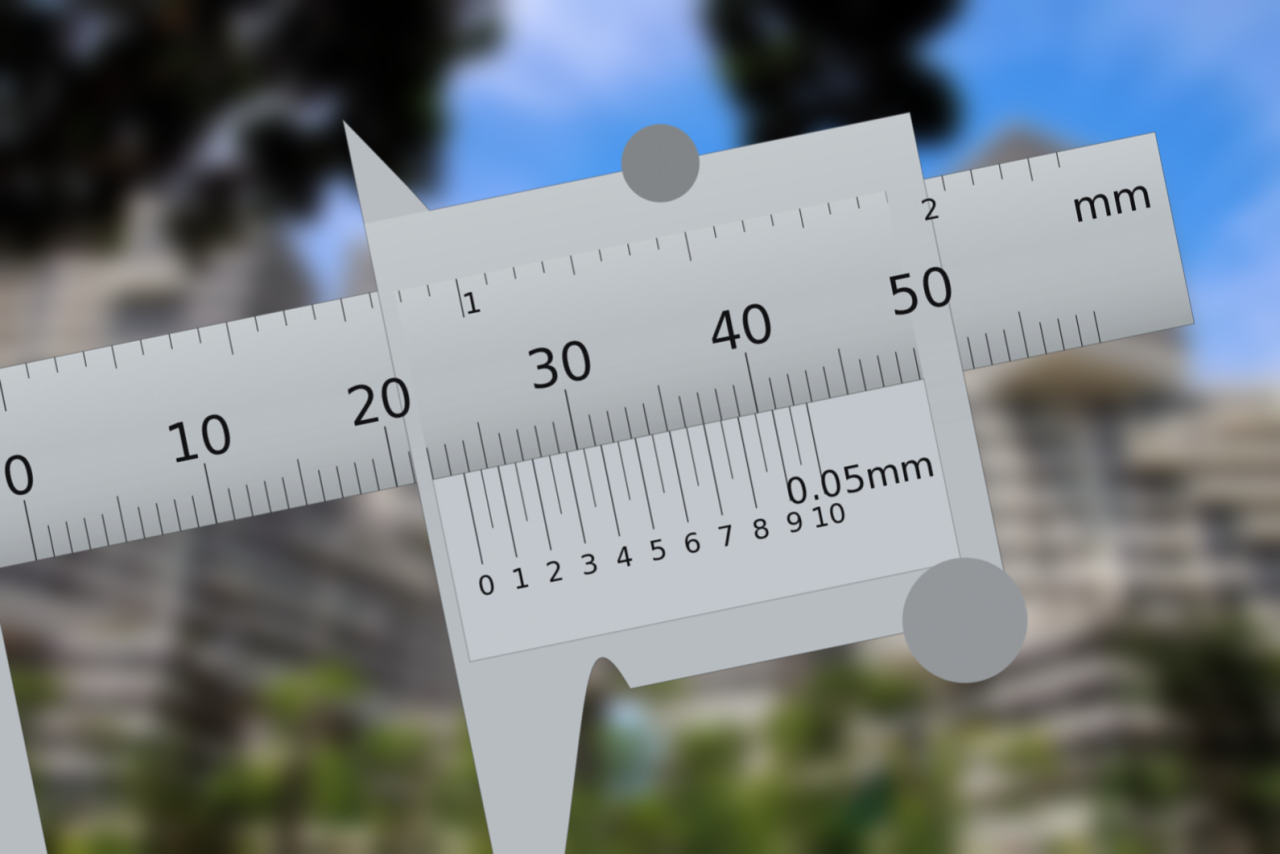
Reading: 23.7
